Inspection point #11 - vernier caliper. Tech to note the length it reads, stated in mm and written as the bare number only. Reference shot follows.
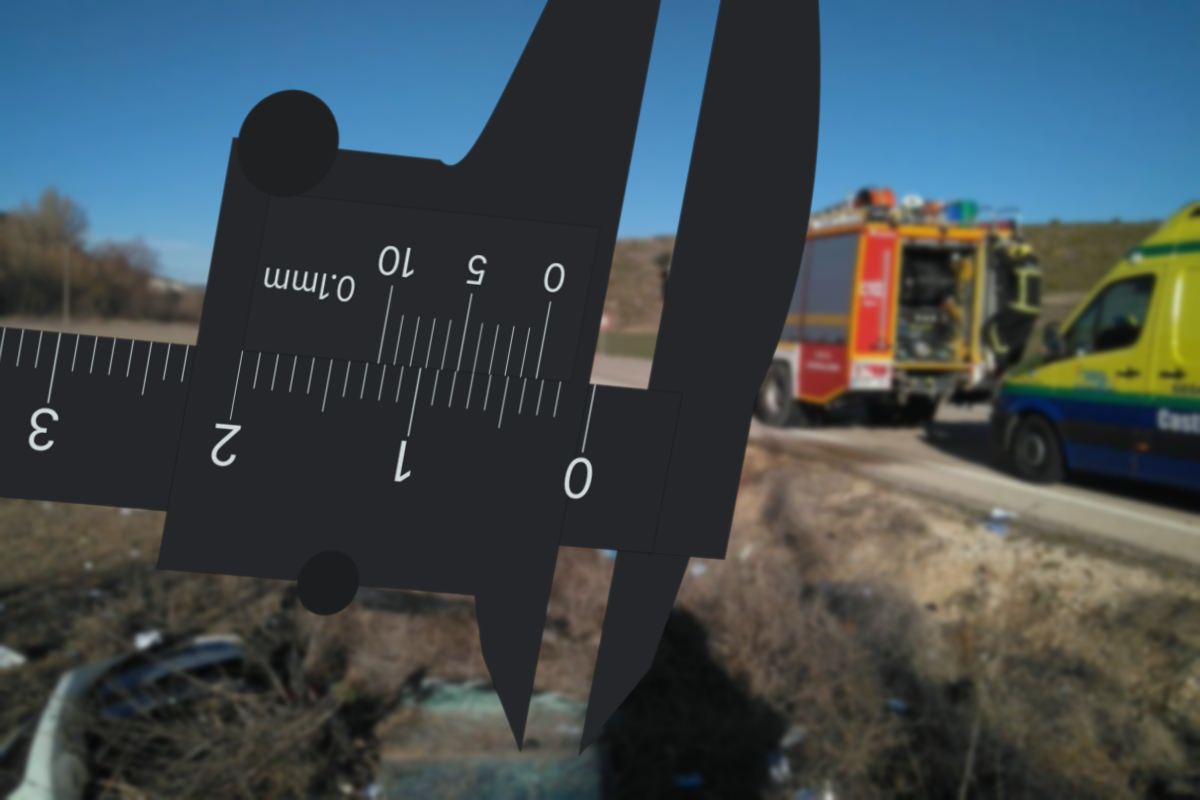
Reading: 3.4
